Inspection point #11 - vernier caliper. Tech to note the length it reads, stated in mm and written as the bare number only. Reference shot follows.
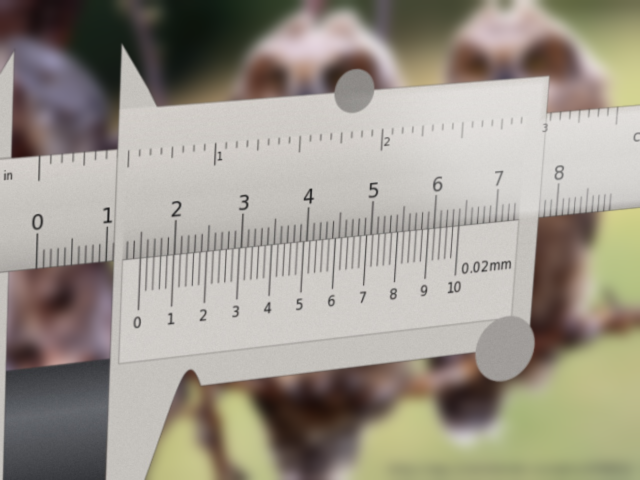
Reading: 15.0
